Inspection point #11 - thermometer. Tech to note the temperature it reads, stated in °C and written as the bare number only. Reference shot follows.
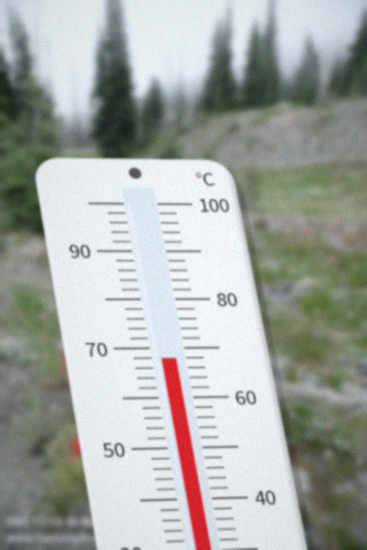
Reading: 68
